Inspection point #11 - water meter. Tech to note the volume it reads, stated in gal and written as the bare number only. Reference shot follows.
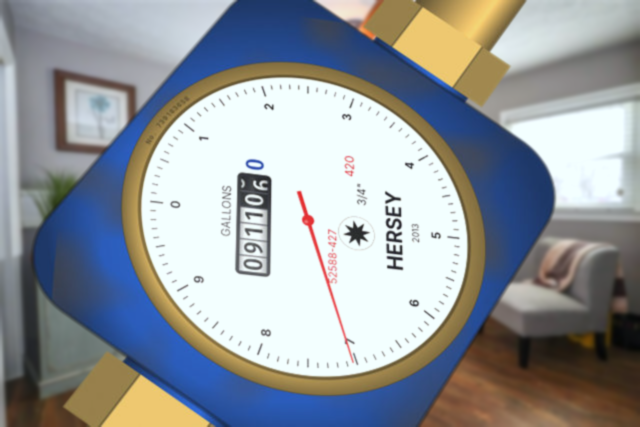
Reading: 911057.0
